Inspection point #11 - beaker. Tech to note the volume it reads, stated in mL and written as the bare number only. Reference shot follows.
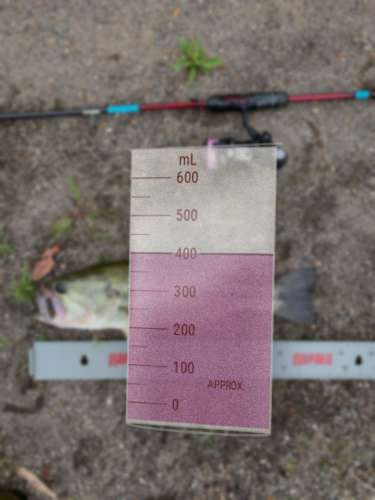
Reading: 400
